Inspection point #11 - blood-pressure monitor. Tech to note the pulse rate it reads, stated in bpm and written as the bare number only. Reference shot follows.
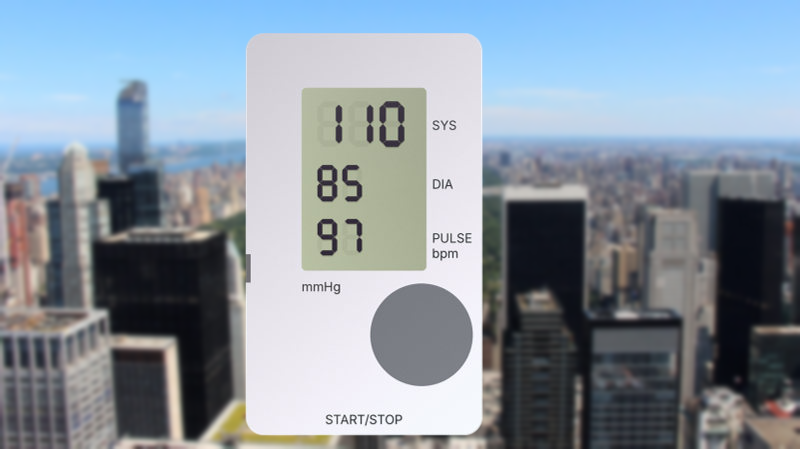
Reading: 97
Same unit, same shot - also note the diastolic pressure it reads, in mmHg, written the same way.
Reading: 85
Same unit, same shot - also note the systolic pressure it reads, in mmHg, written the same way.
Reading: 110
